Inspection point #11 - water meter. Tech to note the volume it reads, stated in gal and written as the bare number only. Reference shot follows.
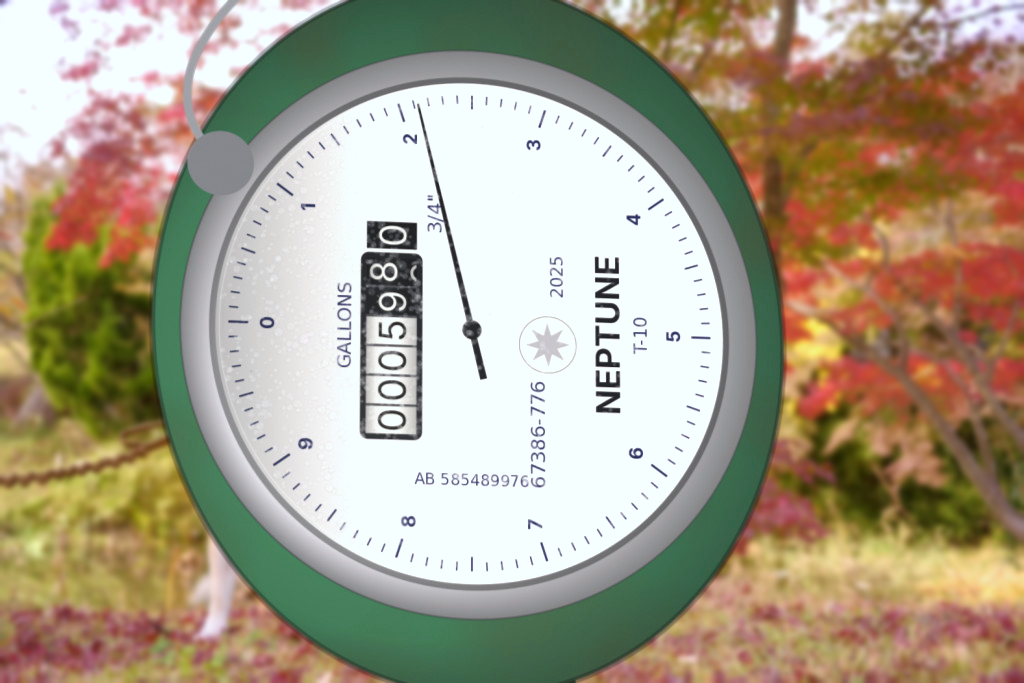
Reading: 5982.1
